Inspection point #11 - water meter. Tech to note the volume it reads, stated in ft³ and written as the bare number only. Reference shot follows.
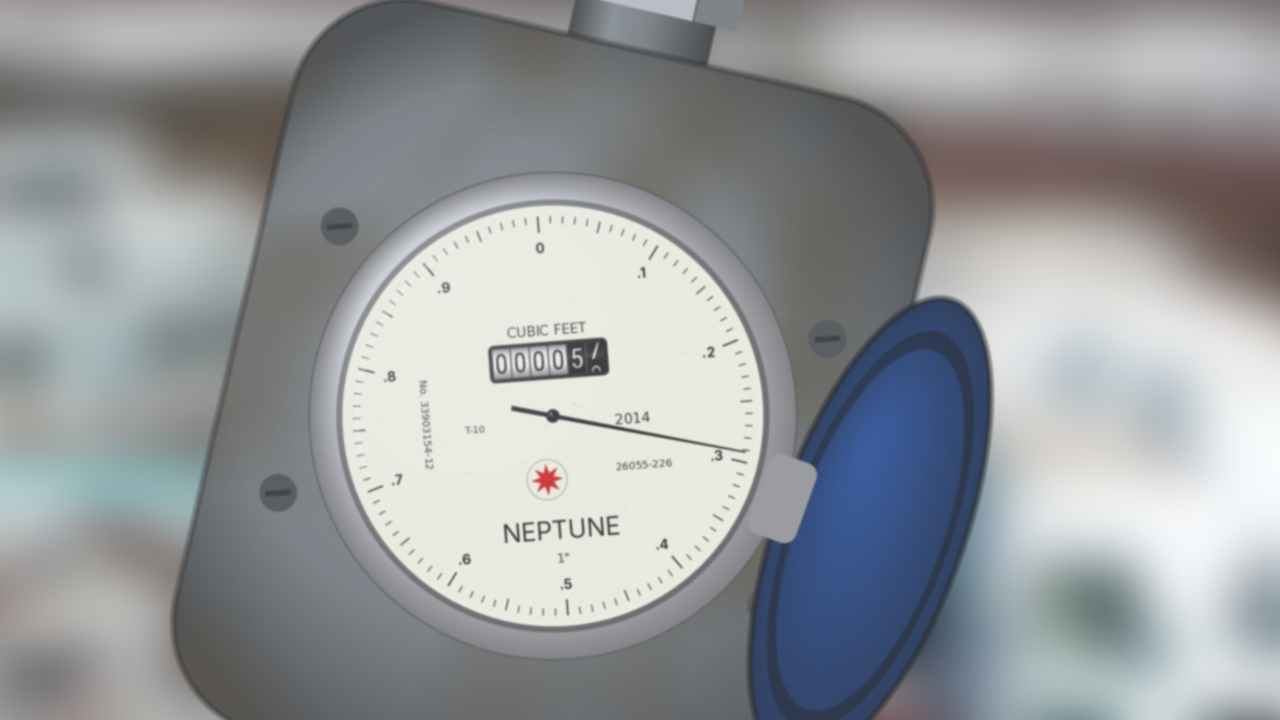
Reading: 57.29
